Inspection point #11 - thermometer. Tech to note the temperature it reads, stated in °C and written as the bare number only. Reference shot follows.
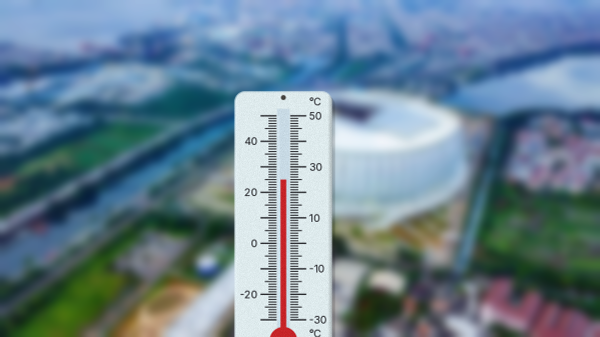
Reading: 25
